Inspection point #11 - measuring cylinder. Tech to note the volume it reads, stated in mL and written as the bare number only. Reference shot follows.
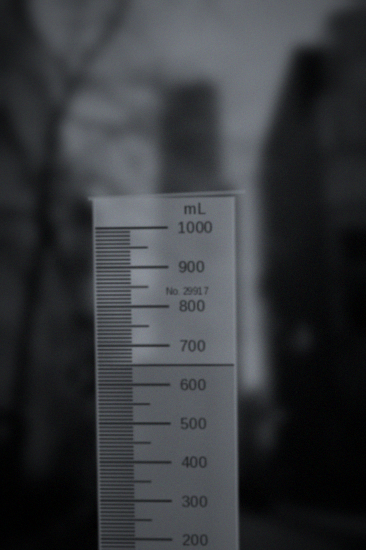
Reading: 650
